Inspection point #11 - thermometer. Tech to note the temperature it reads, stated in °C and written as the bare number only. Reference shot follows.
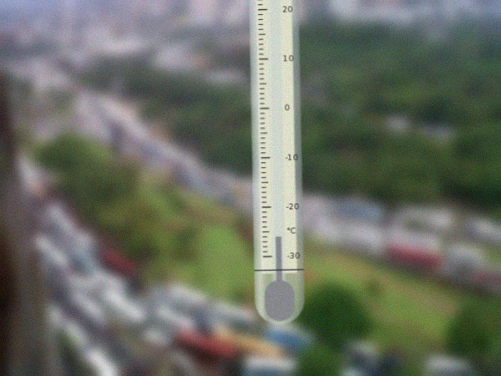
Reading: -26
